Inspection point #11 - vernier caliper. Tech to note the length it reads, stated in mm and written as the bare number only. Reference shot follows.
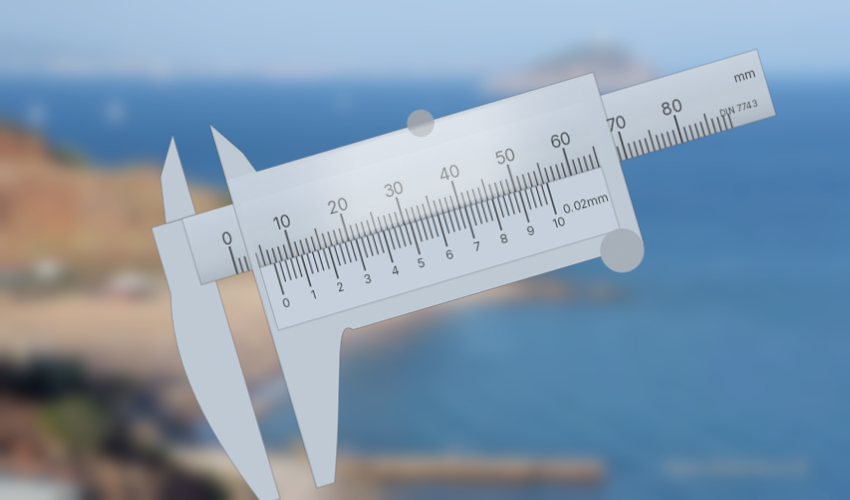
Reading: 6.6
